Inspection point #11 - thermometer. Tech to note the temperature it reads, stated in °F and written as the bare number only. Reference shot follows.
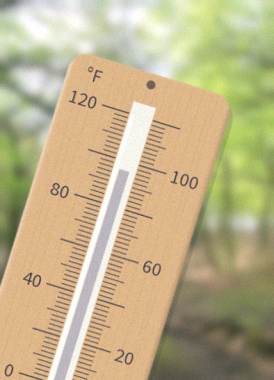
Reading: 96
